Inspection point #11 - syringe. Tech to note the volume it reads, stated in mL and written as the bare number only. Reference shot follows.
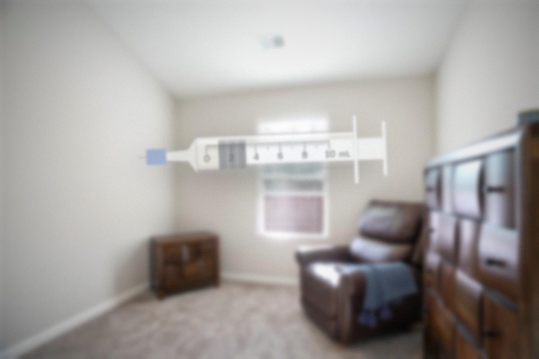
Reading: 1
